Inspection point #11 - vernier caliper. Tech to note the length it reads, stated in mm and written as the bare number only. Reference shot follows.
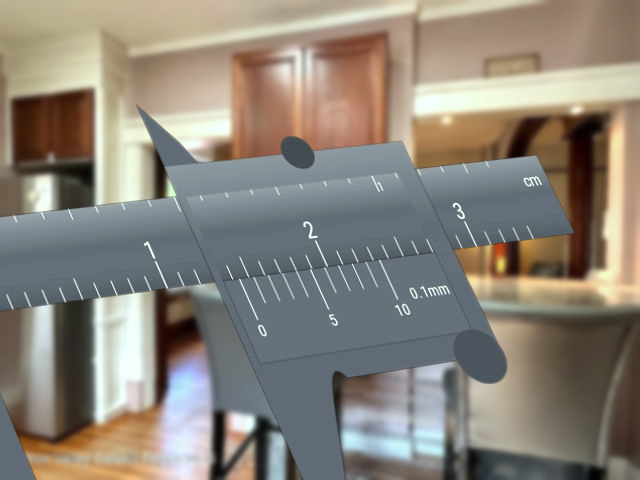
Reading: 14.4
